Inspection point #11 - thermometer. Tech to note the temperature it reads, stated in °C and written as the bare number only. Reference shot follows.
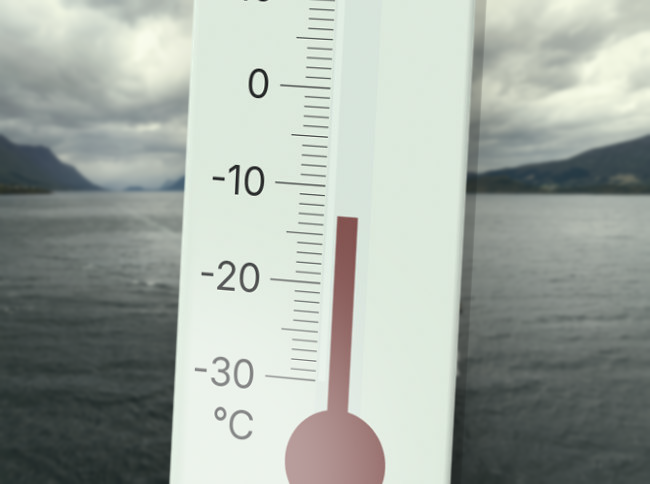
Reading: -13
